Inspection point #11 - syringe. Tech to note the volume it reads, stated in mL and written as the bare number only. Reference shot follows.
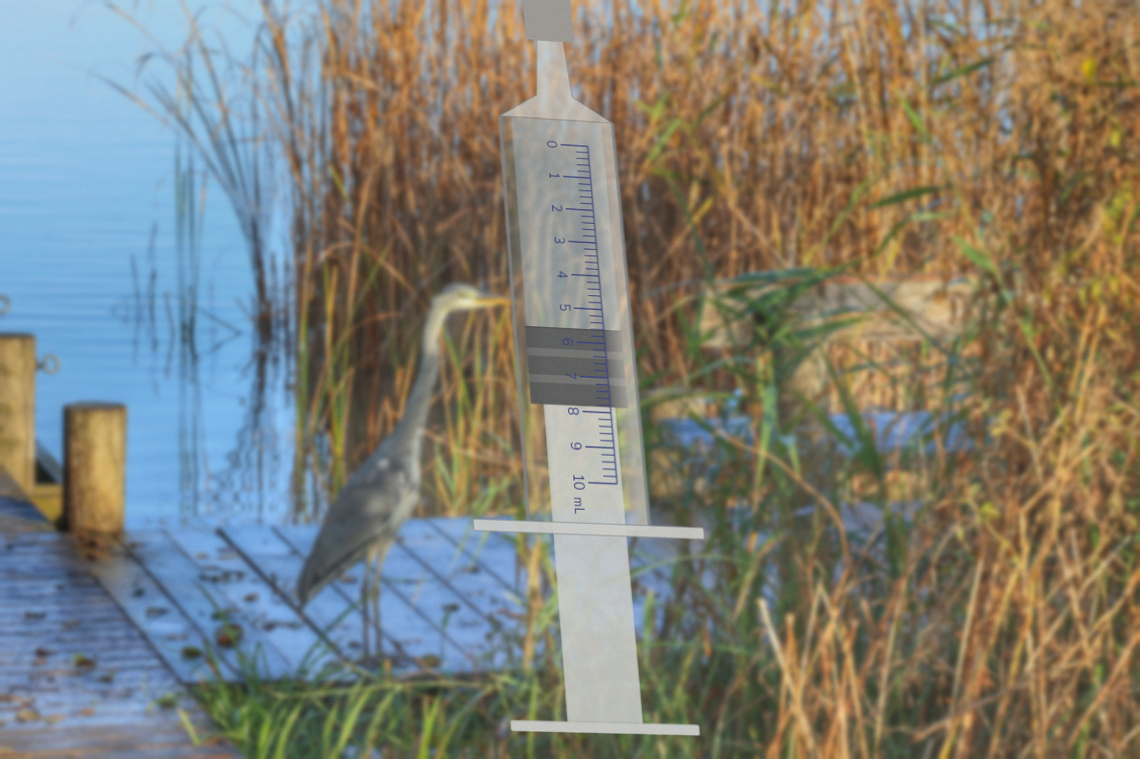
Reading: 5.6
